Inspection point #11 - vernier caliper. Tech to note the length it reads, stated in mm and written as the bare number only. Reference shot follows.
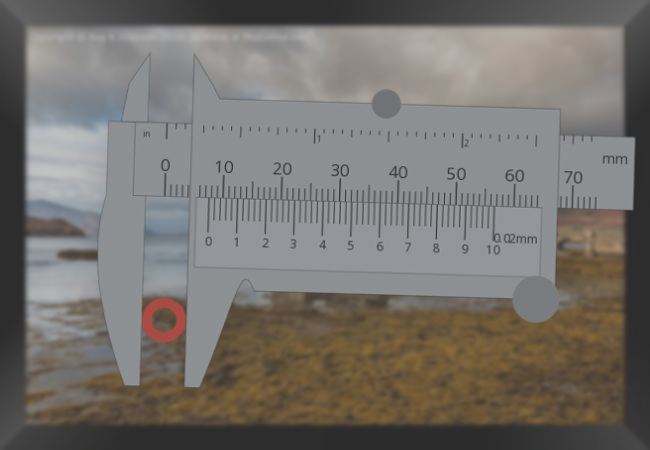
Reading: 7.6
